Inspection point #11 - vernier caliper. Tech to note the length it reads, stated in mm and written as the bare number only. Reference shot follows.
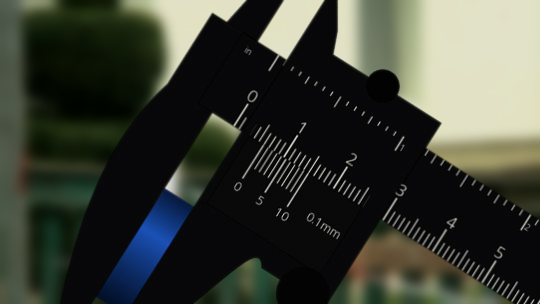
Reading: 6.0
